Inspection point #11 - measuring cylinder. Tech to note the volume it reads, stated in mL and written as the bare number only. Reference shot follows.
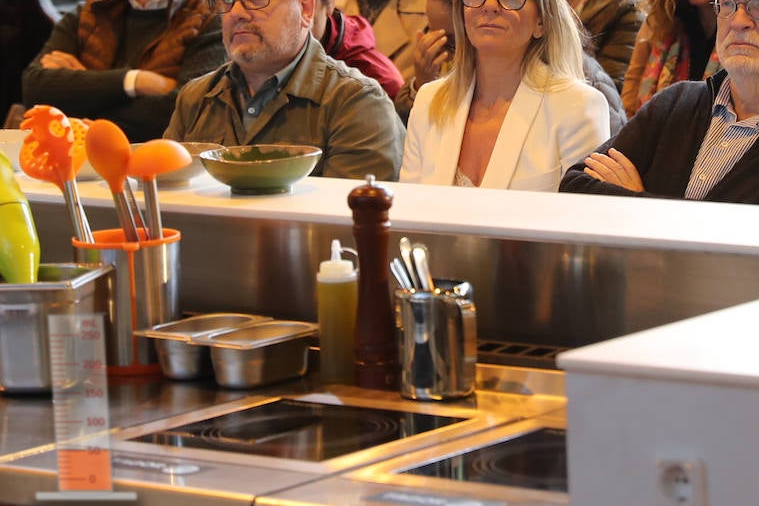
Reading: 50
